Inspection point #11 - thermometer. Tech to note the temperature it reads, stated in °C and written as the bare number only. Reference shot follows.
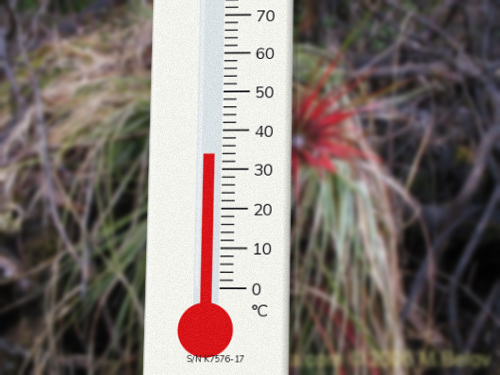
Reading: 34
